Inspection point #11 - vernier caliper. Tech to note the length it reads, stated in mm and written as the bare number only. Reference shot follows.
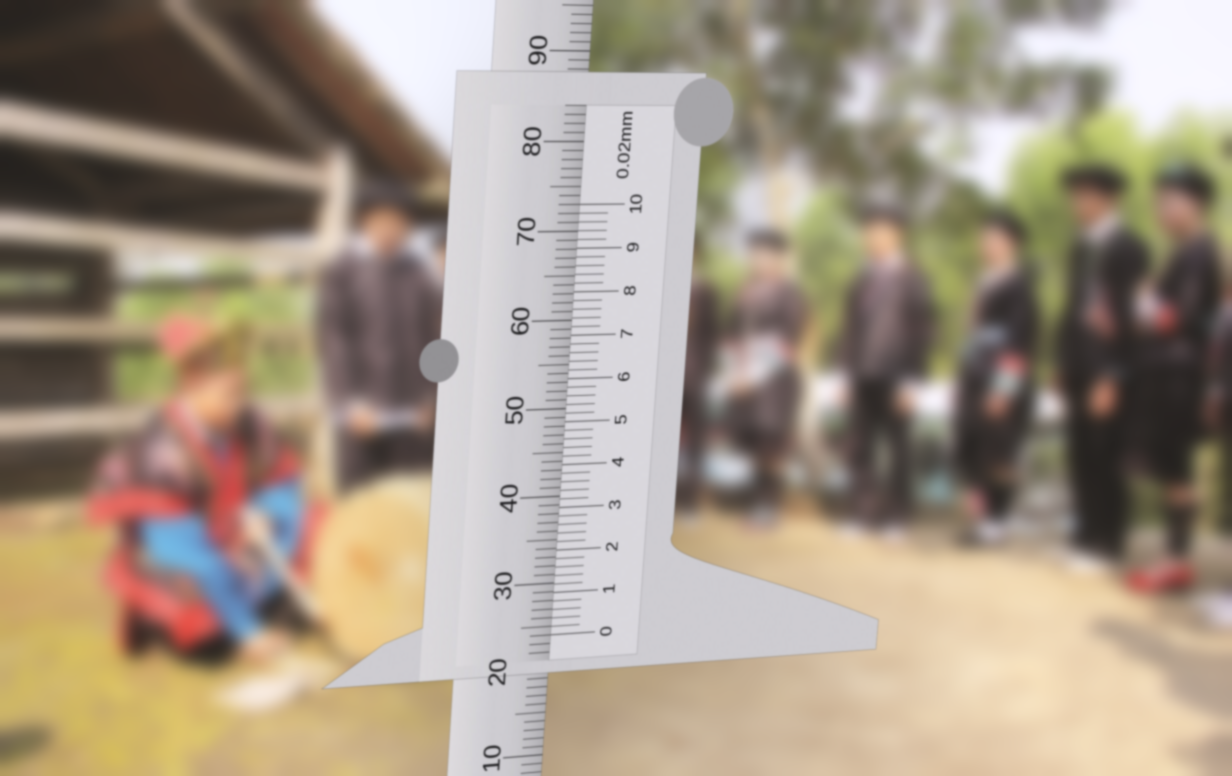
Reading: 24.0
